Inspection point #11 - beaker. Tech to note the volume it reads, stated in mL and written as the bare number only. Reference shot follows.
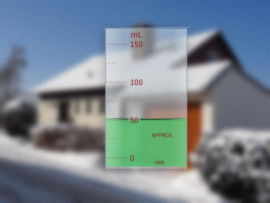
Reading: 50
